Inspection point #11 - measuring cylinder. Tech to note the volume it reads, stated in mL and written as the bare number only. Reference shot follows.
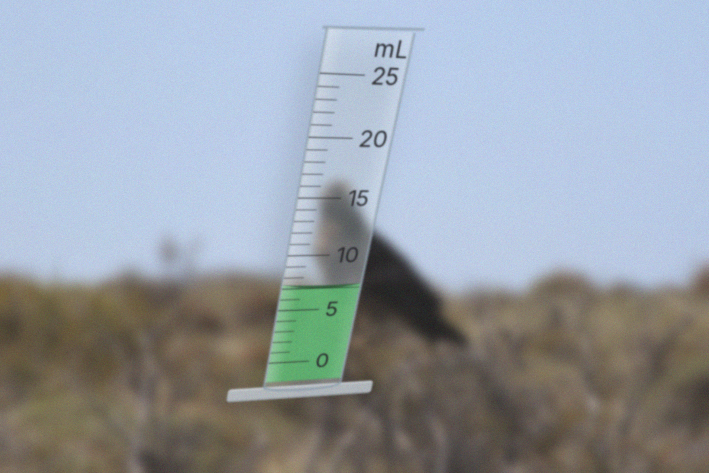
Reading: 7
